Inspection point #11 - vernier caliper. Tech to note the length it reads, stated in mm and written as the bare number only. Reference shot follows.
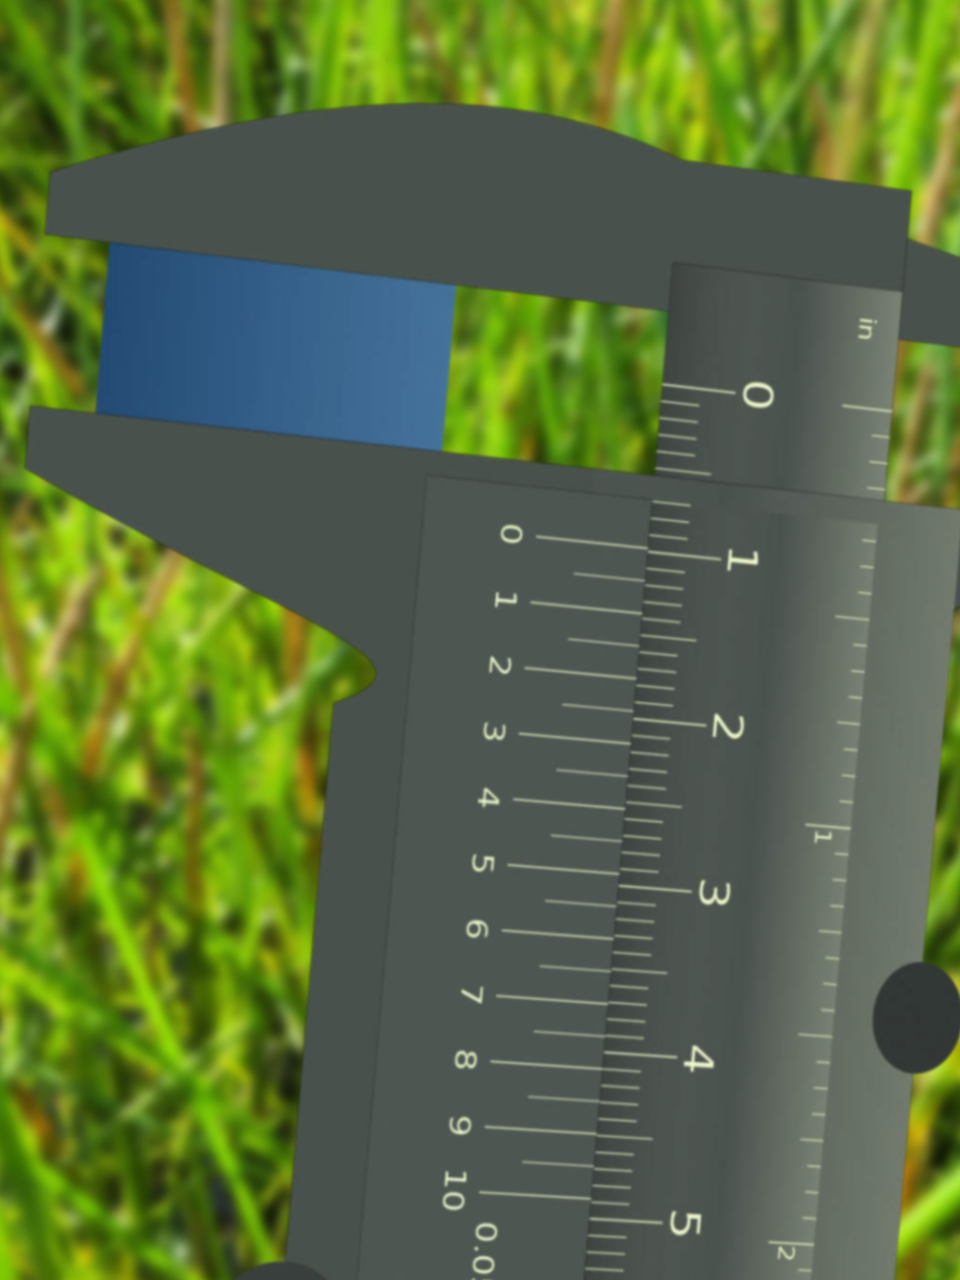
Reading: 9.8
